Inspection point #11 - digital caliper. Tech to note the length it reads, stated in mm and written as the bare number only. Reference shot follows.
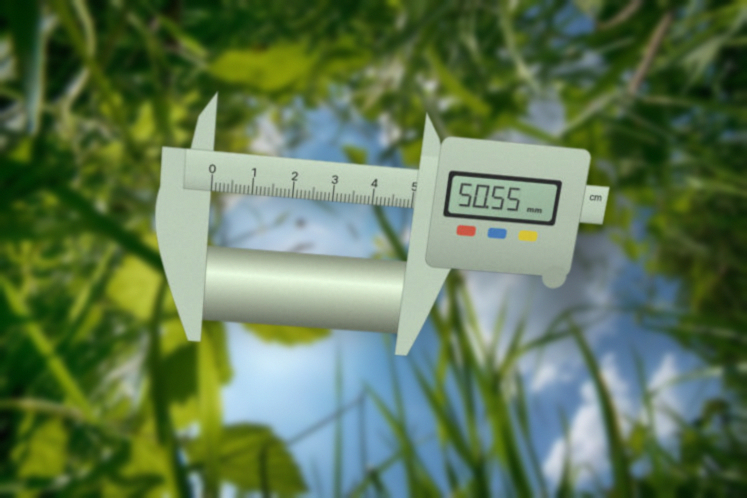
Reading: 50.55
